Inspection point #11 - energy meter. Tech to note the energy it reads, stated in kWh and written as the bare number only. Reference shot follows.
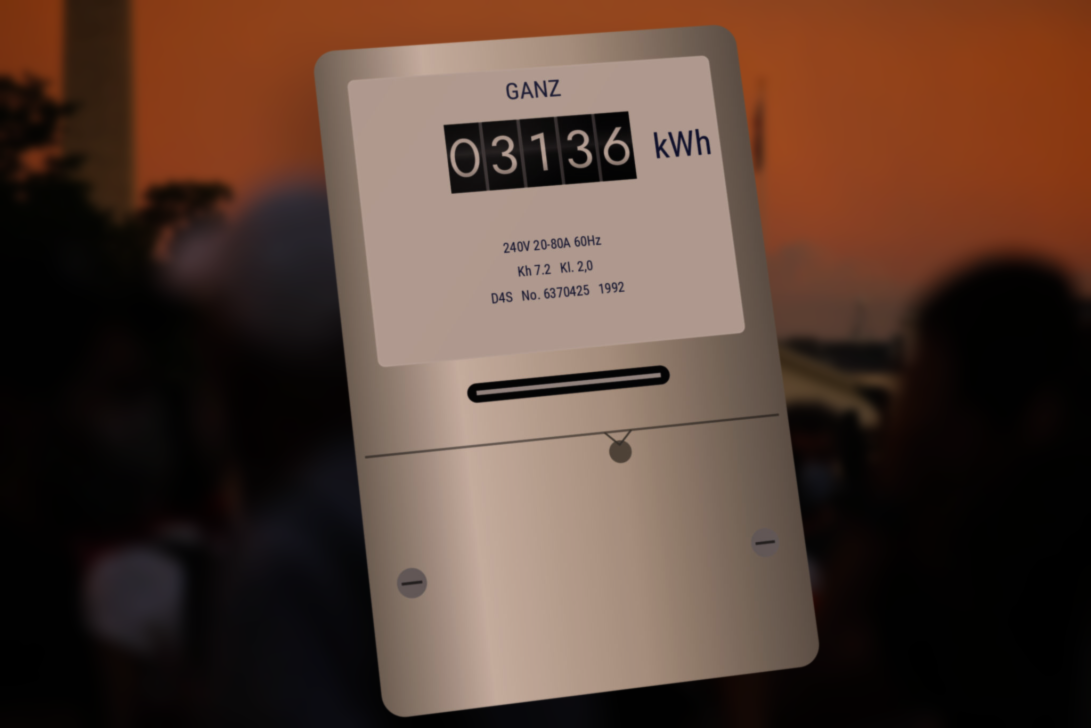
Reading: 3136
